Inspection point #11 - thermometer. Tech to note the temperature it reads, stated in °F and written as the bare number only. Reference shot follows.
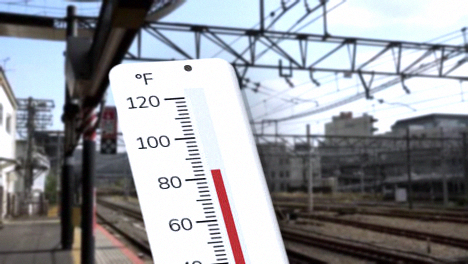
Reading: 84
